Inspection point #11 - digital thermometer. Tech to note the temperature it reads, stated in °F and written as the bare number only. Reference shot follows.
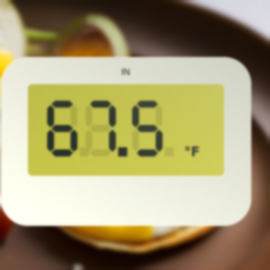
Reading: 67.5
